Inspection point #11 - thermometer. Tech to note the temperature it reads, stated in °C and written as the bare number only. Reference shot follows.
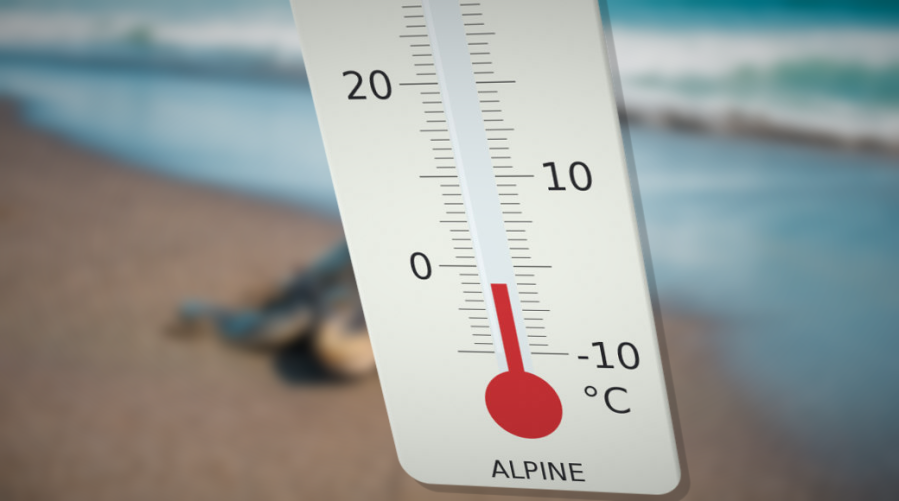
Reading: -2
